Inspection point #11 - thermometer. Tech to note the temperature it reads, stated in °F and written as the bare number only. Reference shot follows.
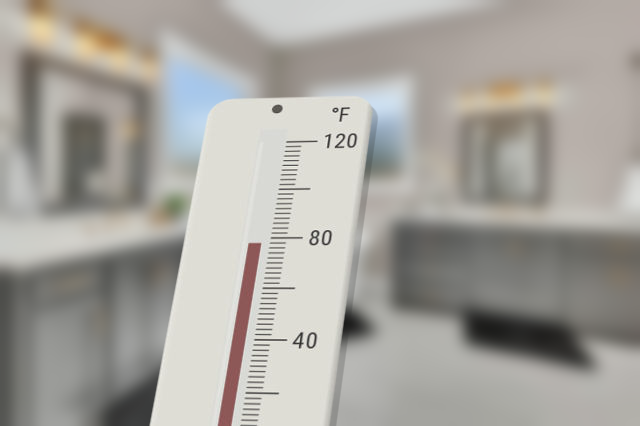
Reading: 78
